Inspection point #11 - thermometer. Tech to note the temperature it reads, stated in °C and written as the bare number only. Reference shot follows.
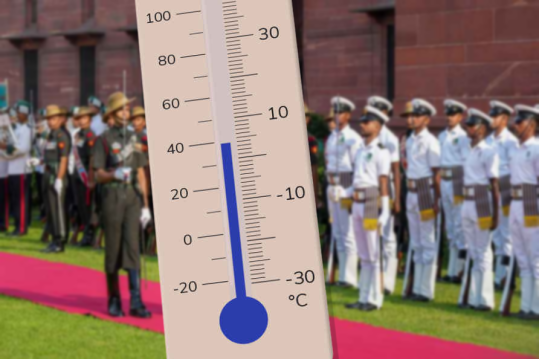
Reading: 4
